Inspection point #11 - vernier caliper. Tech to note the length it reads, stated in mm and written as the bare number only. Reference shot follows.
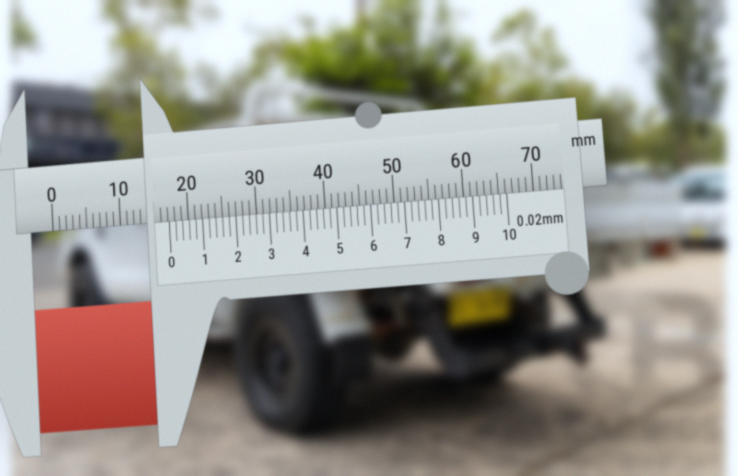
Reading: 17.2
